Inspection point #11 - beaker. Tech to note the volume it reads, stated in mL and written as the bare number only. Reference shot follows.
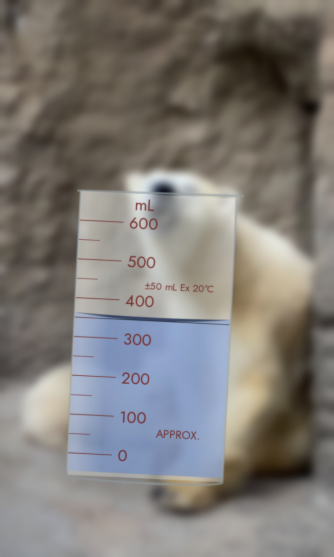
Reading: 350
